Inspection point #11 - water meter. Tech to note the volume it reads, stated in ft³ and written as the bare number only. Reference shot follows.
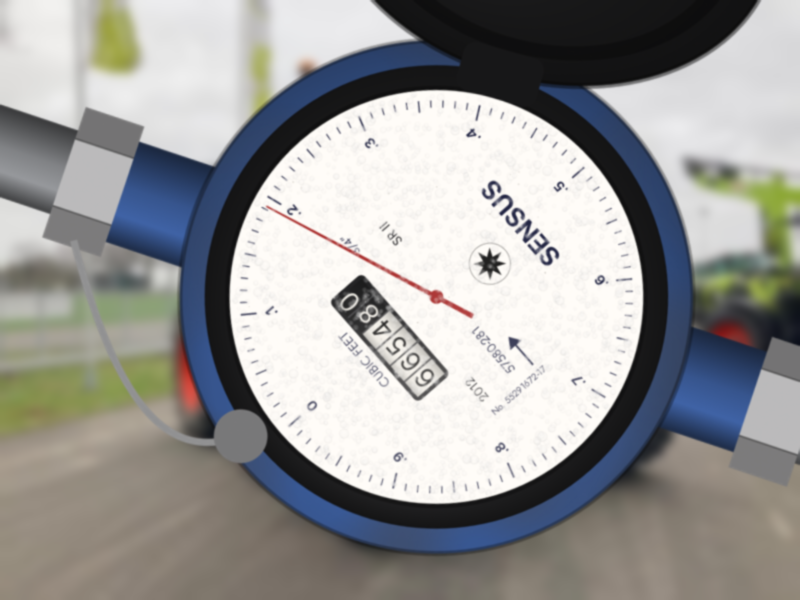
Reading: 665480.19
